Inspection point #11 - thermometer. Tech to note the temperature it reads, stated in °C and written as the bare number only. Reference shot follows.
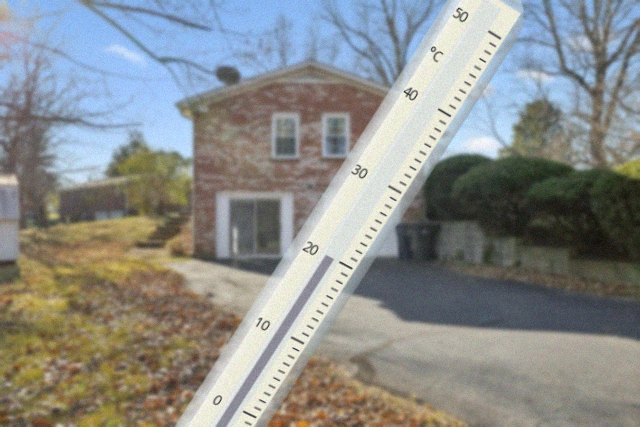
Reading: 20
